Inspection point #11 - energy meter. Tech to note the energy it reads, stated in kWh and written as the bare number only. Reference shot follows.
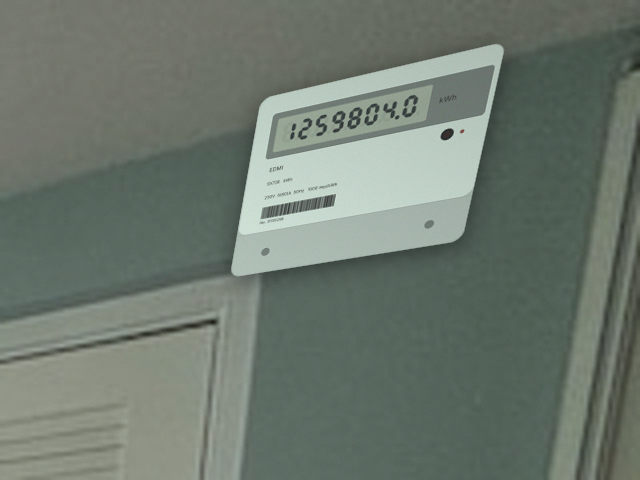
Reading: 1259804.0
